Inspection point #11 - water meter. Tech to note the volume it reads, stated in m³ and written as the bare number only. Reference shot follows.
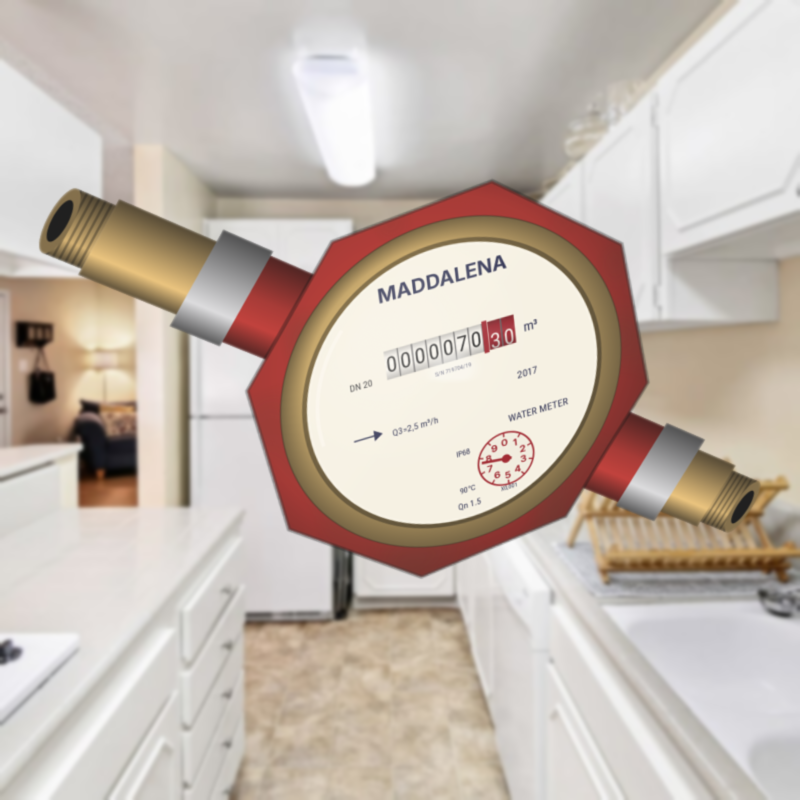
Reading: 70.297
